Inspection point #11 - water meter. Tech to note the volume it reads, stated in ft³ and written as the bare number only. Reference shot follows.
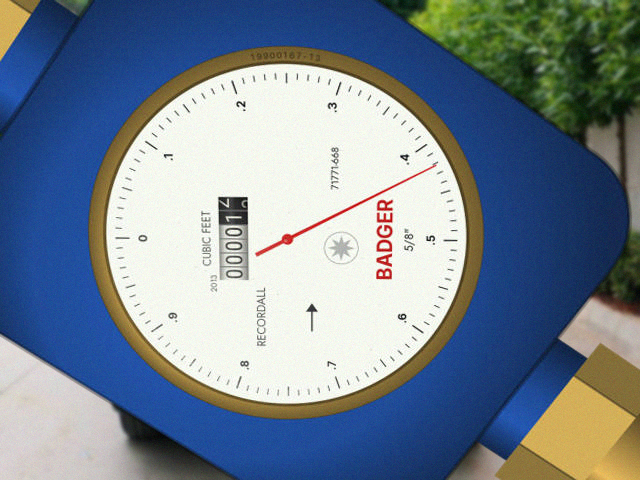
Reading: 12.42
